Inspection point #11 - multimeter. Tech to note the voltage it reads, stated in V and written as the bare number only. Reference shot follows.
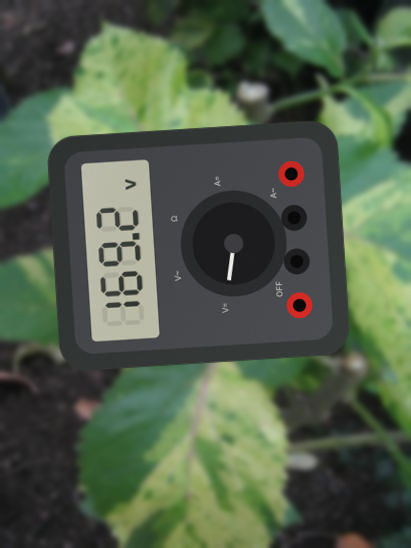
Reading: 169.2
